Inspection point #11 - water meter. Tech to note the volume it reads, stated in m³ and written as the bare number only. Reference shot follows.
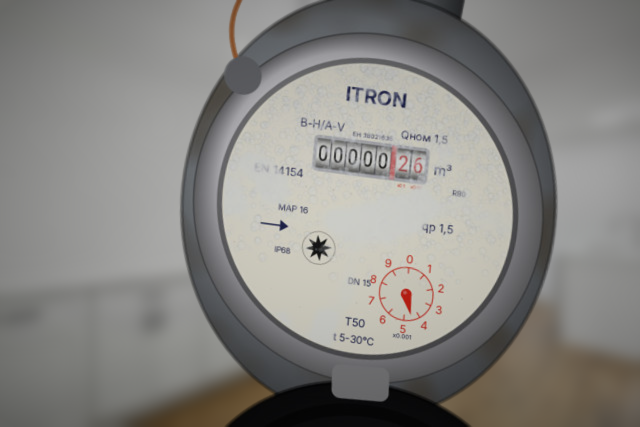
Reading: 0.264
